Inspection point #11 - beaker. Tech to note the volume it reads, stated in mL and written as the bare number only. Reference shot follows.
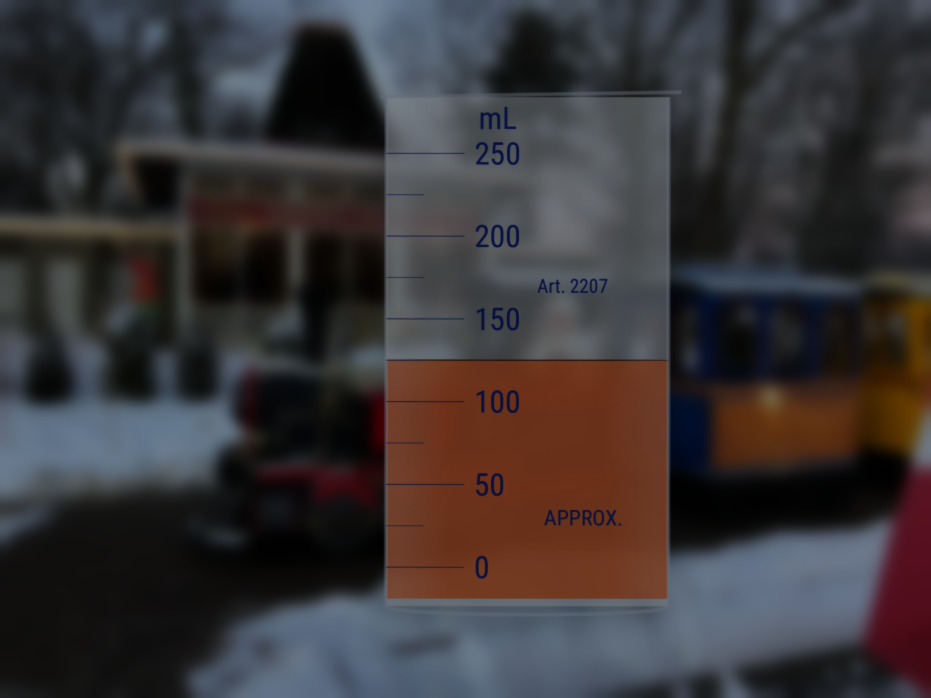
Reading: 125
